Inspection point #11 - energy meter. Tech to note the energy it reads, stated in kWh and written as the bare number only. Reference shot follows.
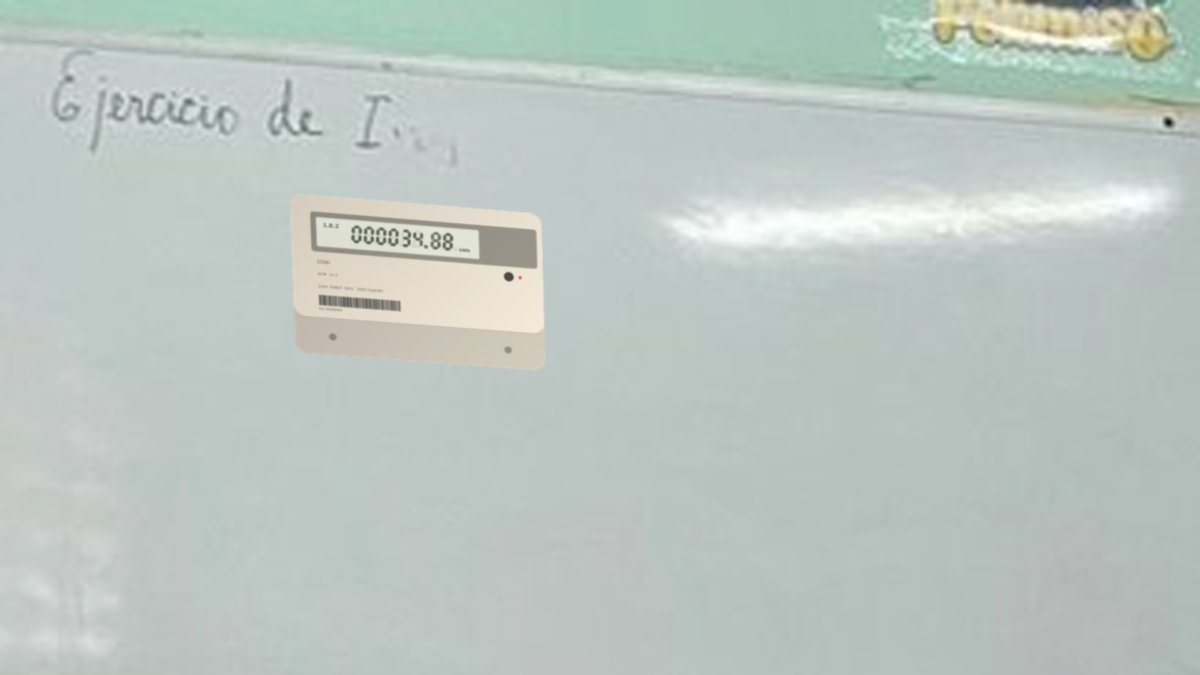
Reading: 34.88
